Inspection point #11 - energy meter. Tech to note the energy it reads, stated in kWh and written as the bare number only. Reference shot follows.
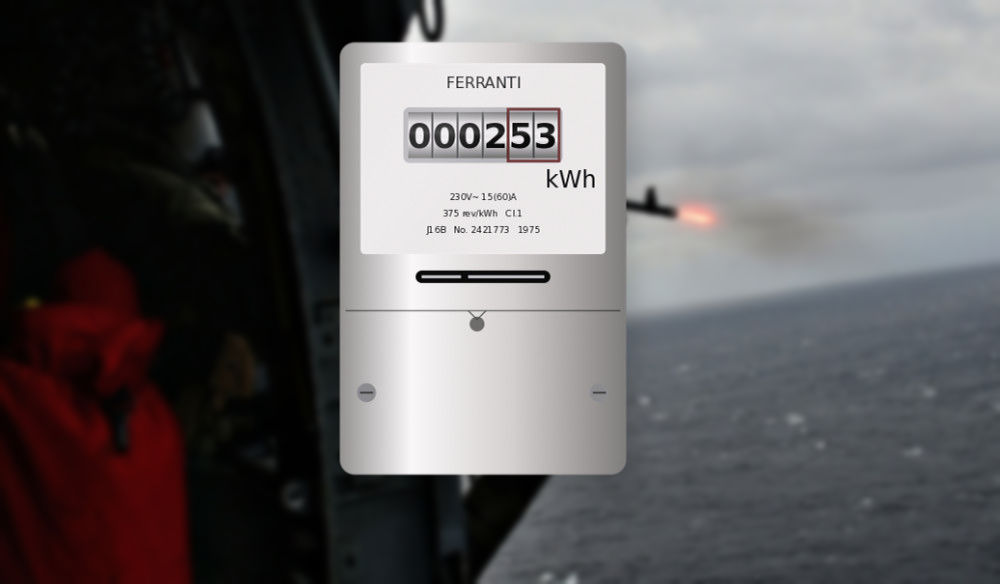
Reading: 2.53
